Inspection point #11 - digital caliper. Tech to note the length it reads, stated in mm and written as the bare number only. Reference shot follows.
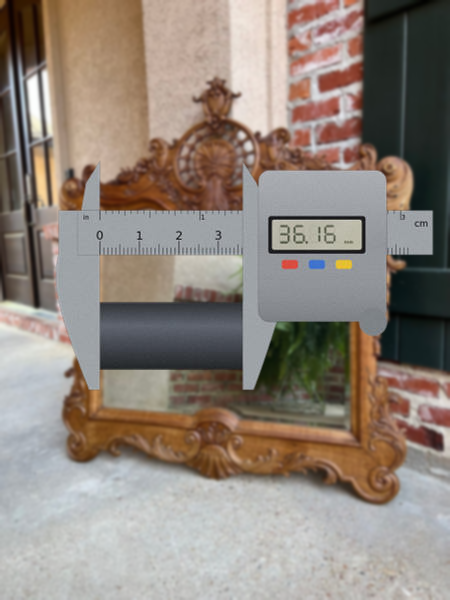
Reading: 36.16
